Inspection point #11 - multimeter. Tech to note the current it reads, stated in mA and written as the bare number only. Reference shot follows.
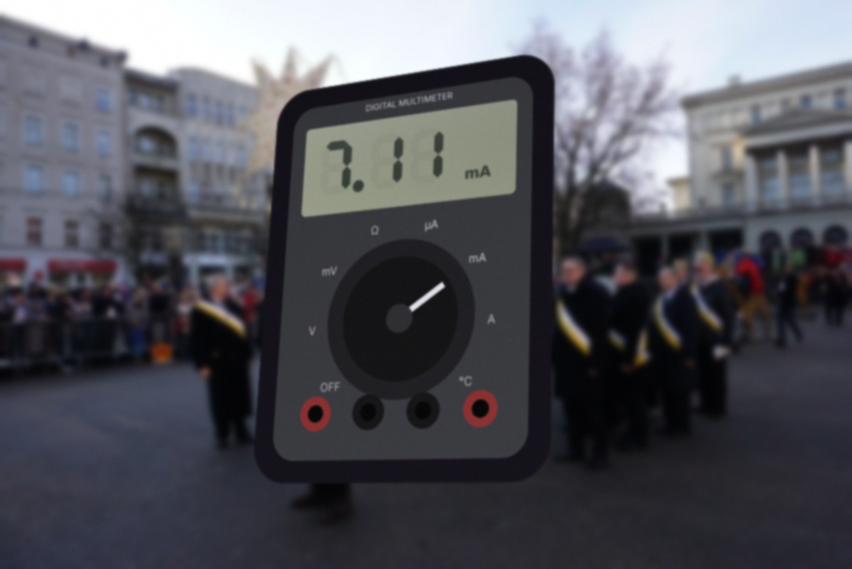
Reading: 7.11
